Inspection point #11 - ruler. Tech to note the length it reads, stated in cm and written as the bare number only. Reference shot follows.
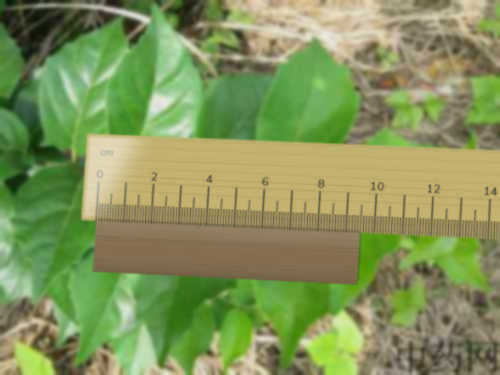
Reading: 9.5
